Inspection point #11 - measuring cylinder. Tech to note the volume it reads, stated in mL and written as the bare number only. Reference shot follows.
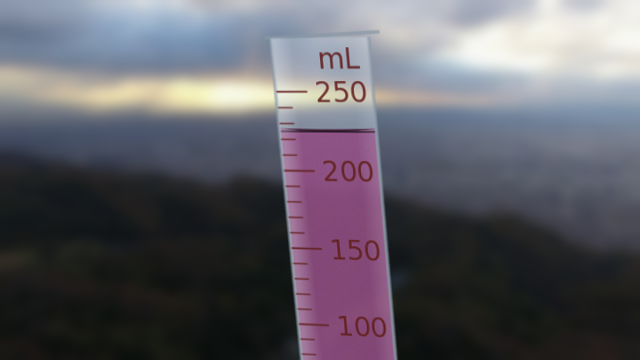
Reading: 225
